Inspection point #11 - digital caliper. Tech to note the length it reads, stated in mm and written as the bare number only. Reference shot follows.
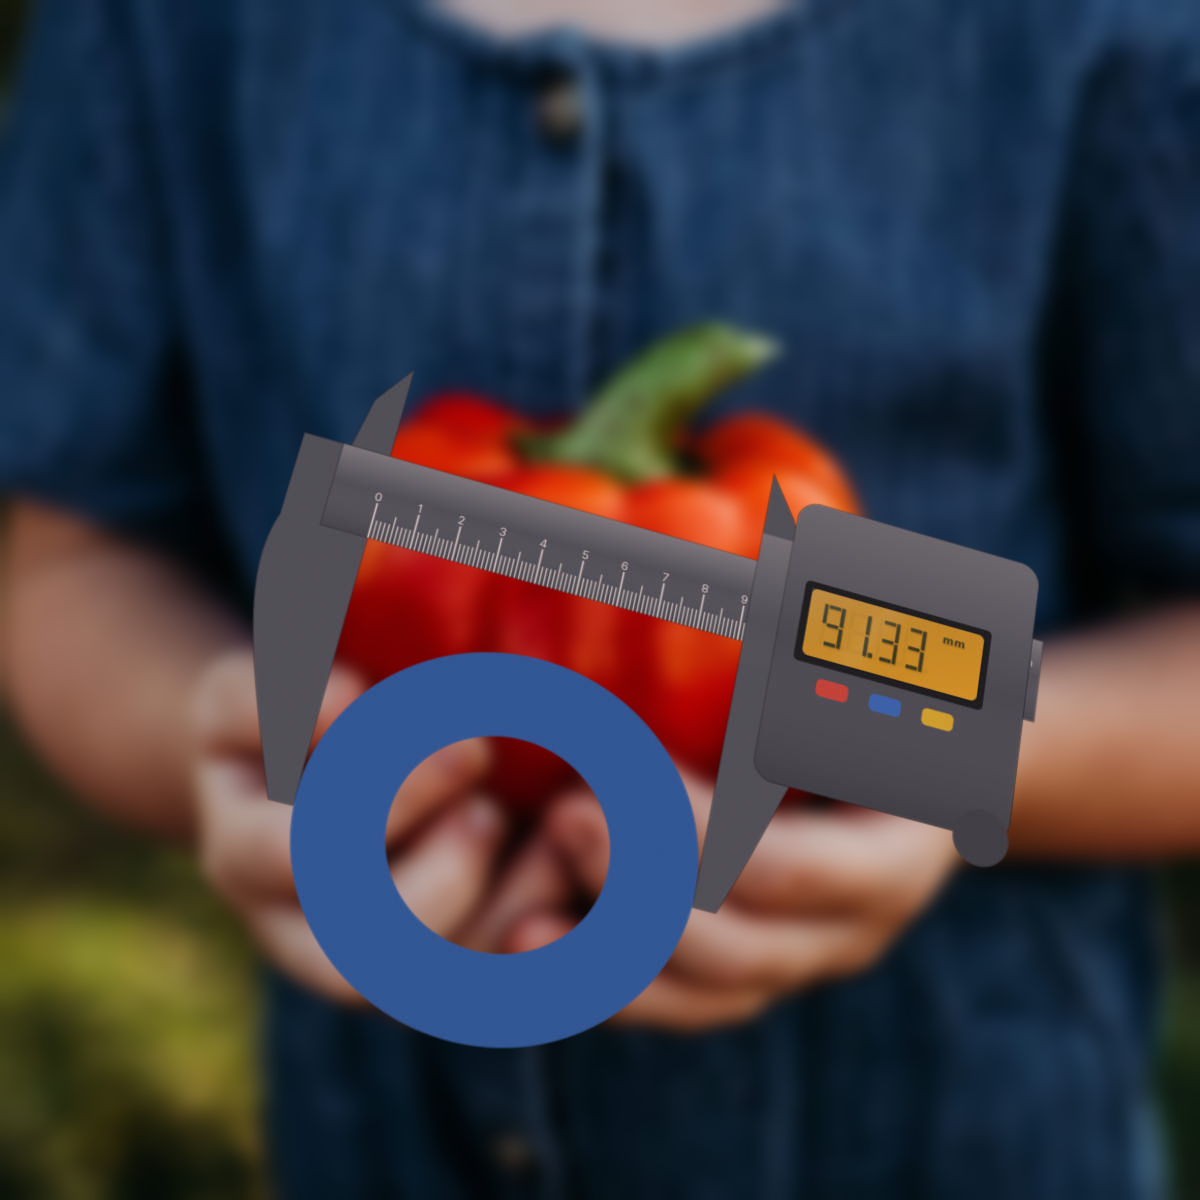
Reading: 91.33
